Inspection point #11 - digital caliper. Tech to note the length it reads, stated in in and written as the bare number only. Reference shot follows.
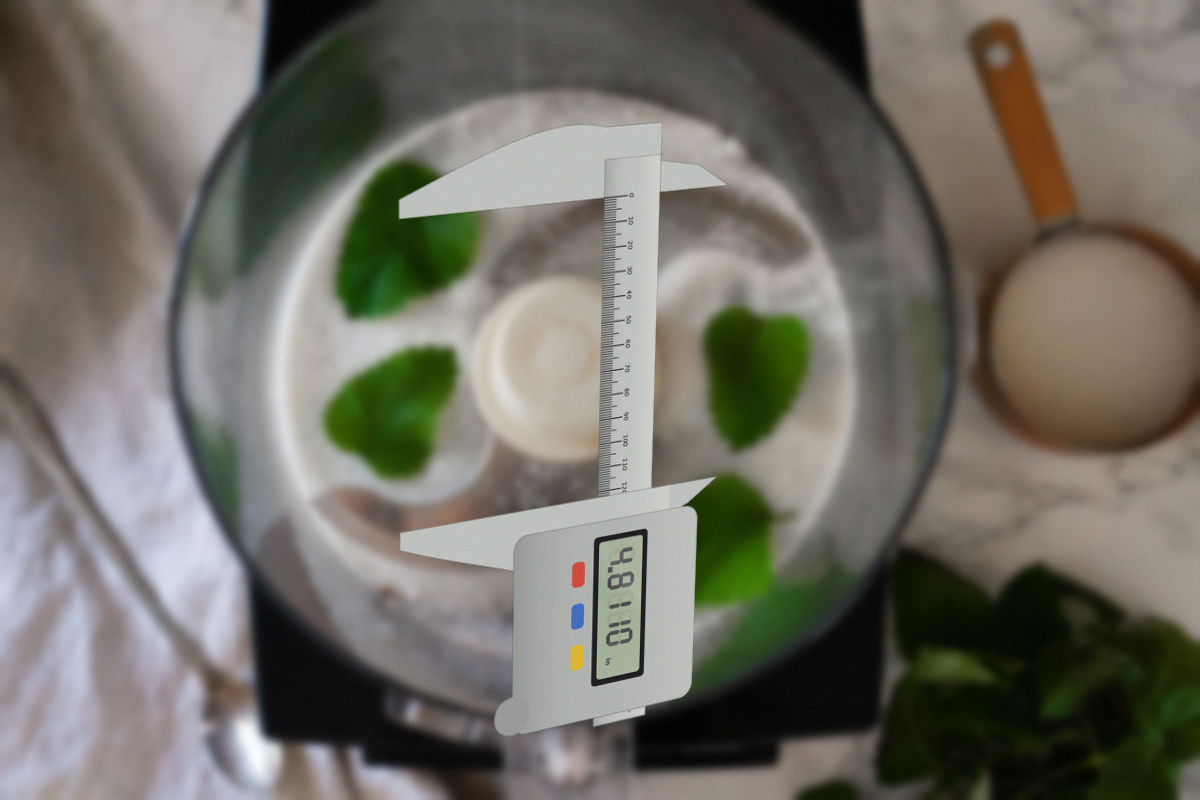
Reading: 4.8110
